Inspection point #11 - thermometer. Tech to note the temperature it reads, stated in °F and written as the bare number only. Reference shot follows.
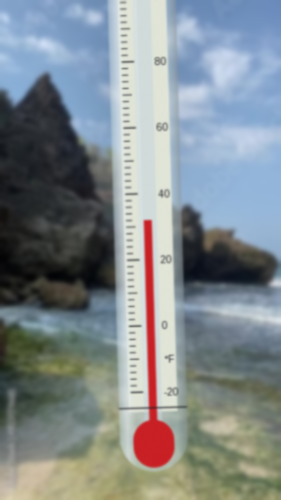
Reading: 32
